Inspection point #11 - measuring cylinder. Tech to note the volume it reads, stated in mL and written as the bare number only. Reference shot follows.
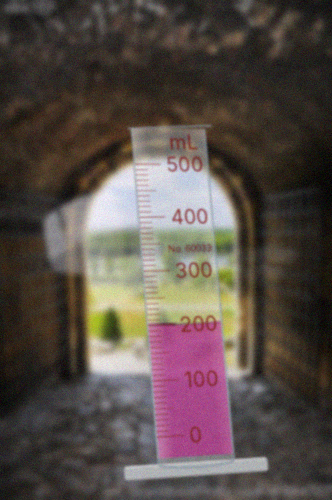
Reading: 200
